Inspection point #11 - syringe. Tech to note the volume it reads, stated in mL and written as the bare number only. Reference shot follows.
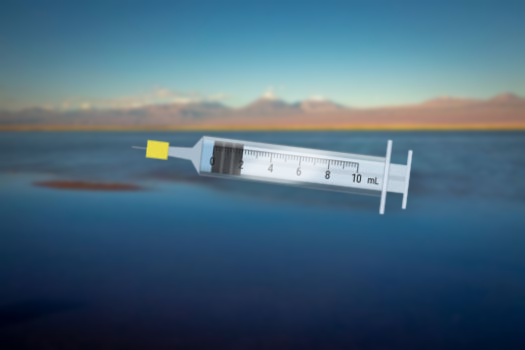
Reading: 0
